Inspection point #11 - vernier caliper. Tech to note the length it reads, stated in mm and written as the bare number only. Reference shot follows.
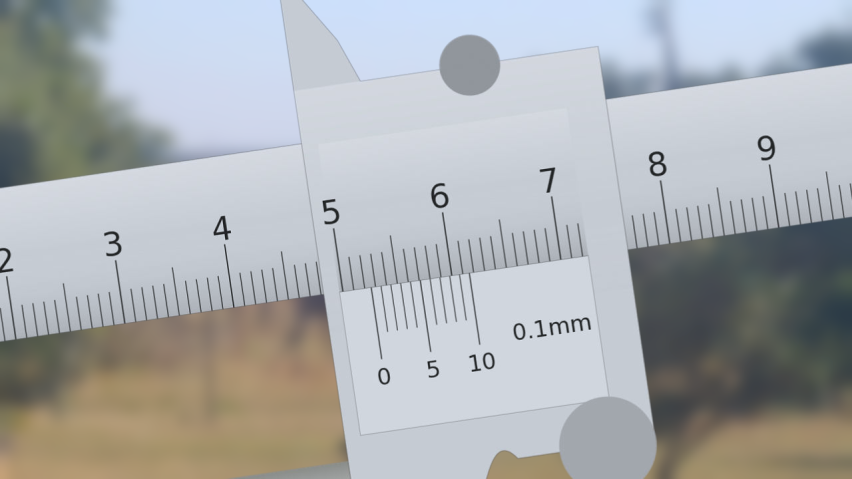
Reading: 52.6
